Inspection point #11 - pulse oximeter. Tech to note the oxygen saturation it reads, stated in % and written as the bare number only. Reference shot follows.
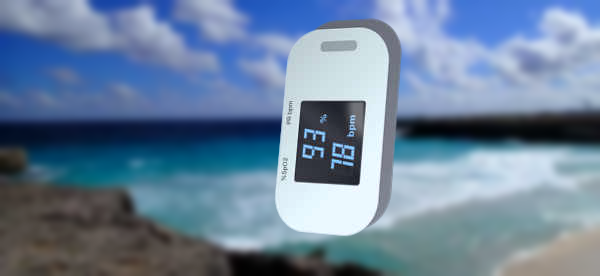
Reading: 93
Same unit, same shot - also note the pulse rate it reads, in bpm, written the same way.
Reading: 78
